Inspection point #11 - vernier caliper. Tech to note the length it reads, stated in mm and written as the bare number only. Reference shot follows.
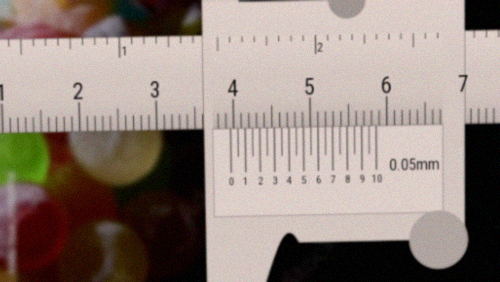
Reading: 39.6
